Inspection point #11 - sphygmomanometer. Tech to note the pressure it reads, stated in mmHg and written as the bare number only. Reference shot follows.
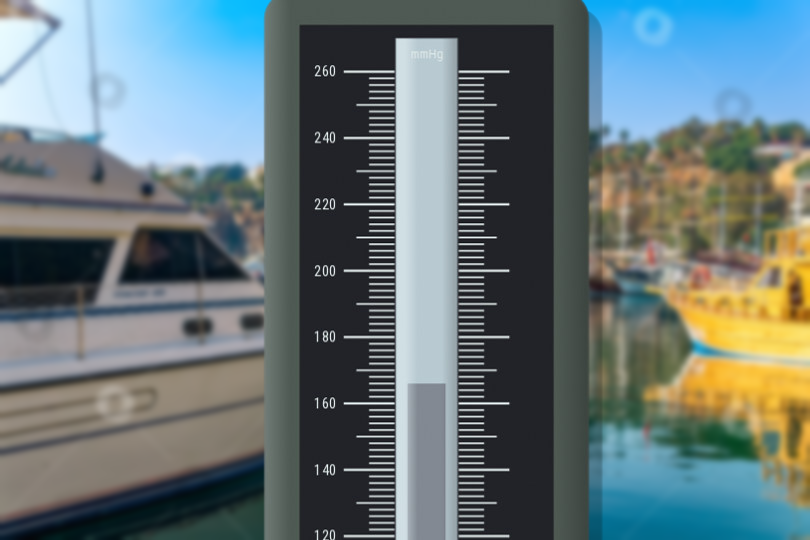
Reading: 166
